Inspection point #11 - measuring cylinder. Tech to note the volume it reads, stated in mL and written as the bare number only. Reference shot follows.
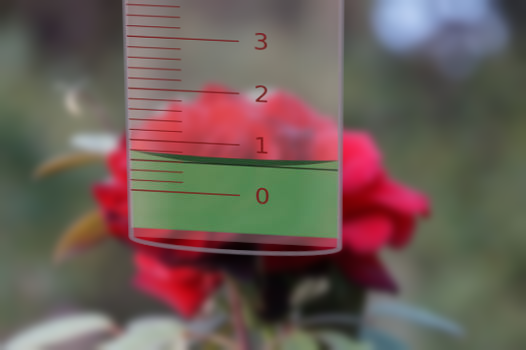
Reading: 0.6
